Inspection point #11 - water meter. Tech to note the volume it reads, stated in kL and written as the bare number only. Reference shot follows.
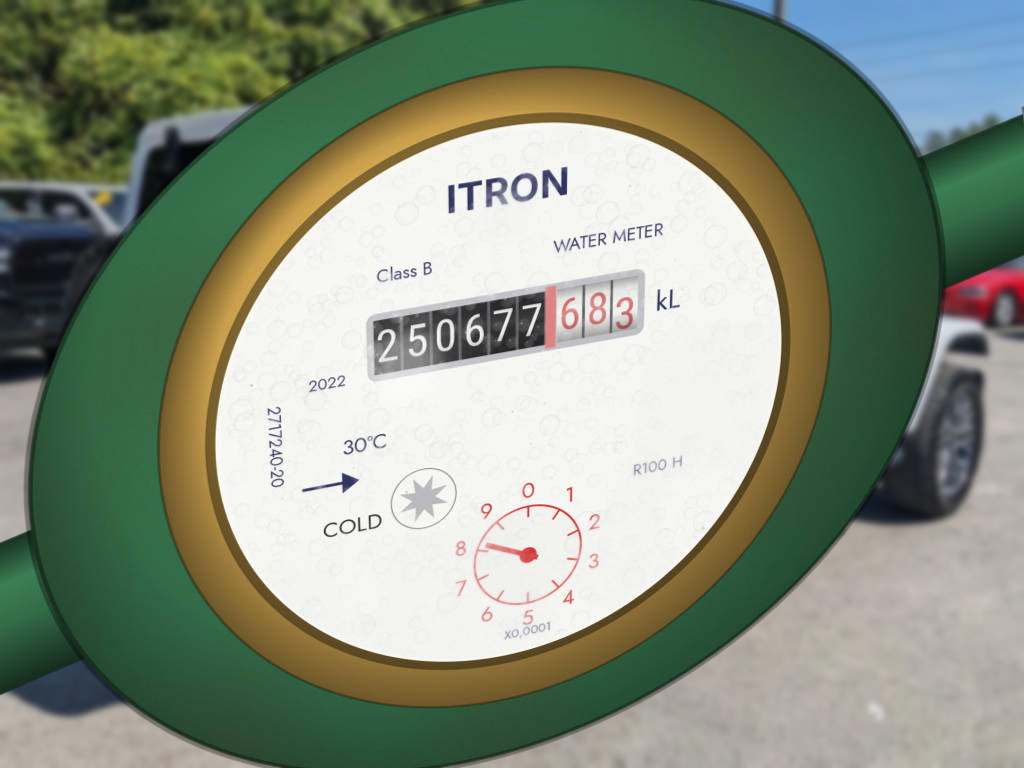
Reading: 250677.6828
